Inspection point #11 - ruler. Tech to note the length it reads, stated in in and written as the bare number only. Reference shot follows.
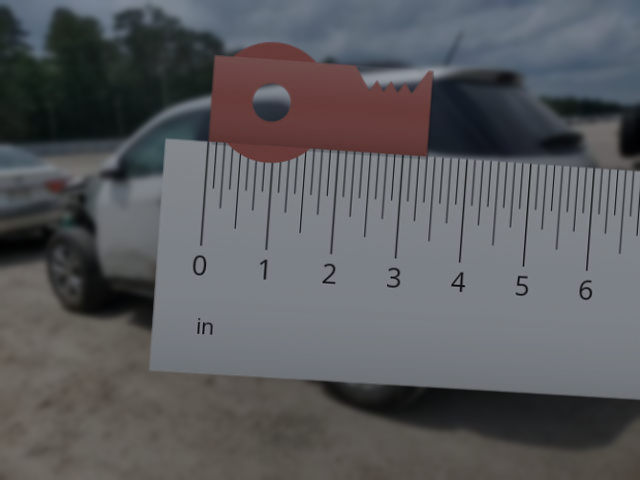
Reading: 3.375
